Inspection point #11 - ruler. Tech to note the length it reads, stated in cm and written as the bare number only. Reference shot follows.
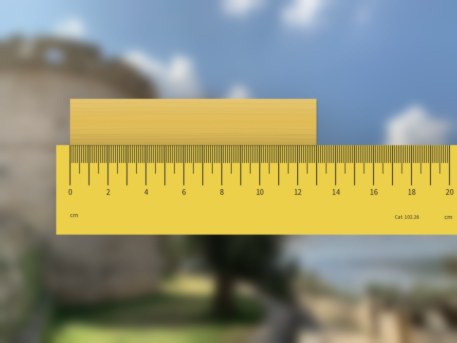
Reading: 13
